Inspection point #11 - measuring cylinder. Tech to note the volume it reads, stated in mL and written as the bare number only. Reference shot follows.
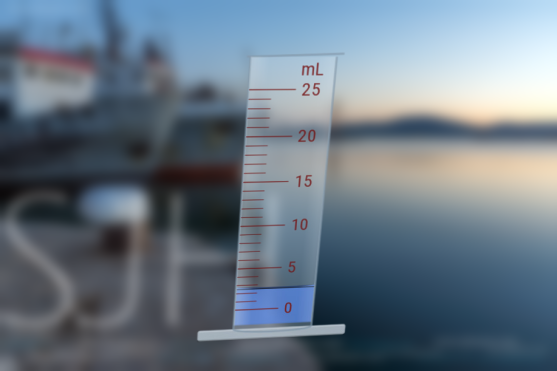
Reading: 2.5
